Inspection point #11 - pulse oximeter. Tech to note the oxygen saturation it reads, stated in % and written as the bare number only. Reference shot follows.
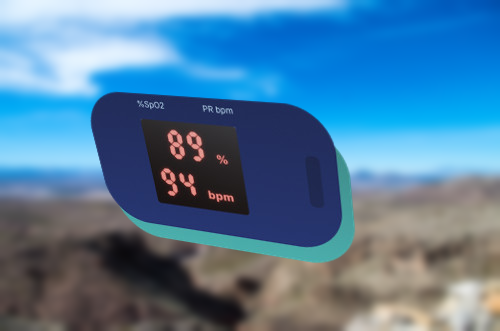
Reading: 89
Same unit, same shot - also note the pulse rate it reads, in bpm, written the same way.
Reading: 94
